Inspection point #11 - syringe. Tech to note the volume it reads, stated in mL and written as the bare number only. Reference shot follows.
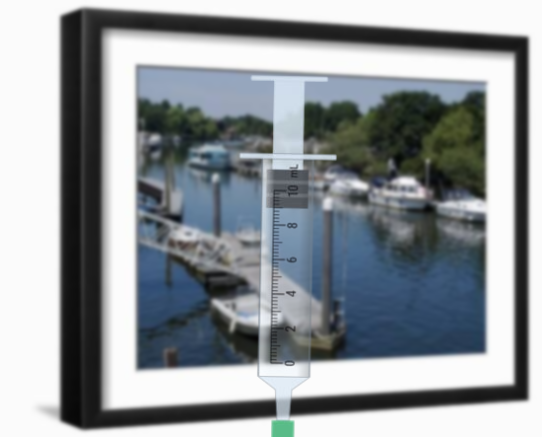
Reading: 9
